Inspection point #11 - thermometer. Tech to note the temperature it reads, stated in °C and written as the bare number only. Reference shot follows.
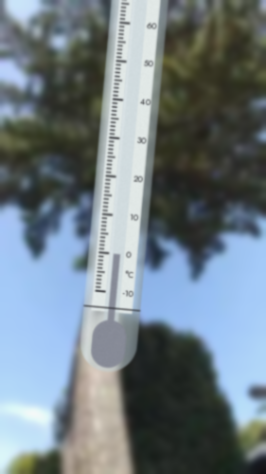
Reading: 0
